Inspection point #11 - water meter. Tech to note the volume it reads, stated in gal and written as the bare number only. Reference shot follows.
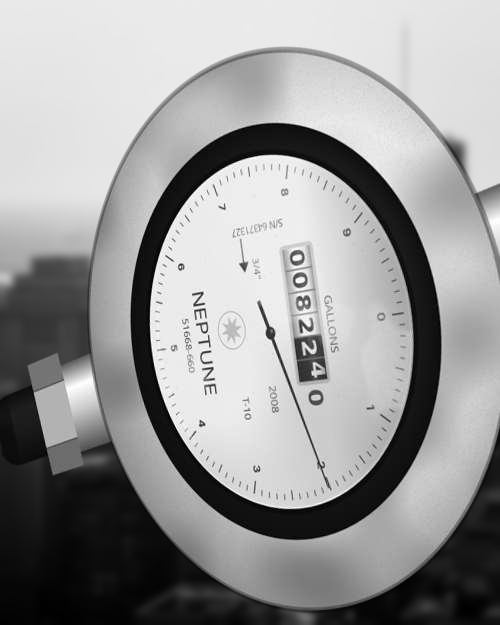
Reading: 82242.0
